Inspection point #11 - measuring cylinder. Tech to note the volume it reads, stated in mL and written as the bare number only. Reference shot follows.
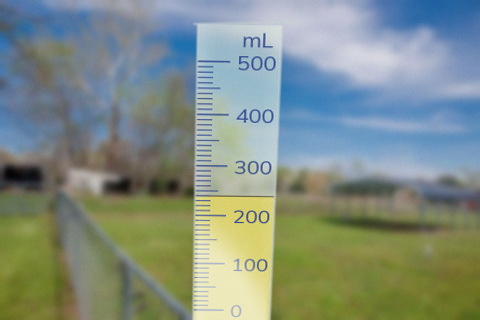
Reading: 240
